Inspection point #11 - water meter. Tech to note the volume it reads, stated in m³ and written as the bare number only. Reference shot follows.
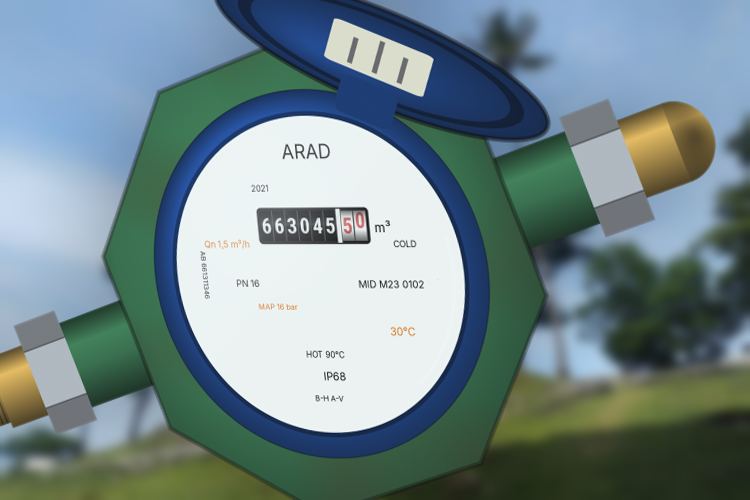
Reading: 663045.50
